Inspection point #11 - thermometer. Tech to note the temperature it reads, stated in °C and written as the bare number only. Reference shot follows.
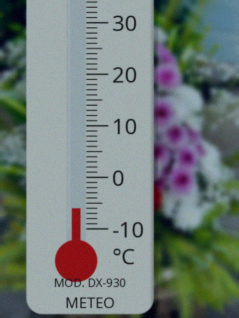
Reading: -6
